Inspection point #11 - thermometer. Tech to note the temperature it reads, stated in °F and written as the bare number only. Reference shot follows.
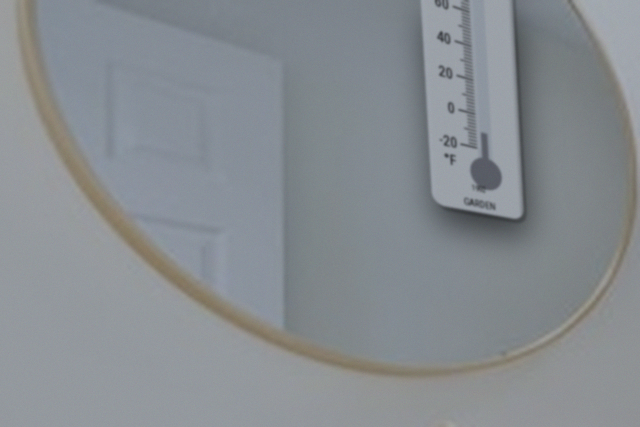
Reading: -10
